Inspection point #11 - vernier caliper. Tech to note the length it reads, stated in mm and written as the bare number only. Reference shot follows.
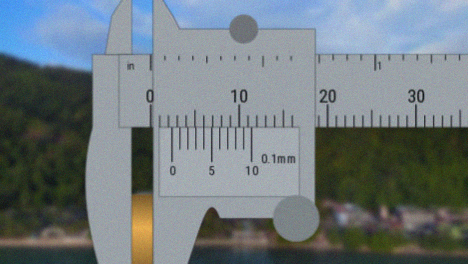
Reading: 2.4
